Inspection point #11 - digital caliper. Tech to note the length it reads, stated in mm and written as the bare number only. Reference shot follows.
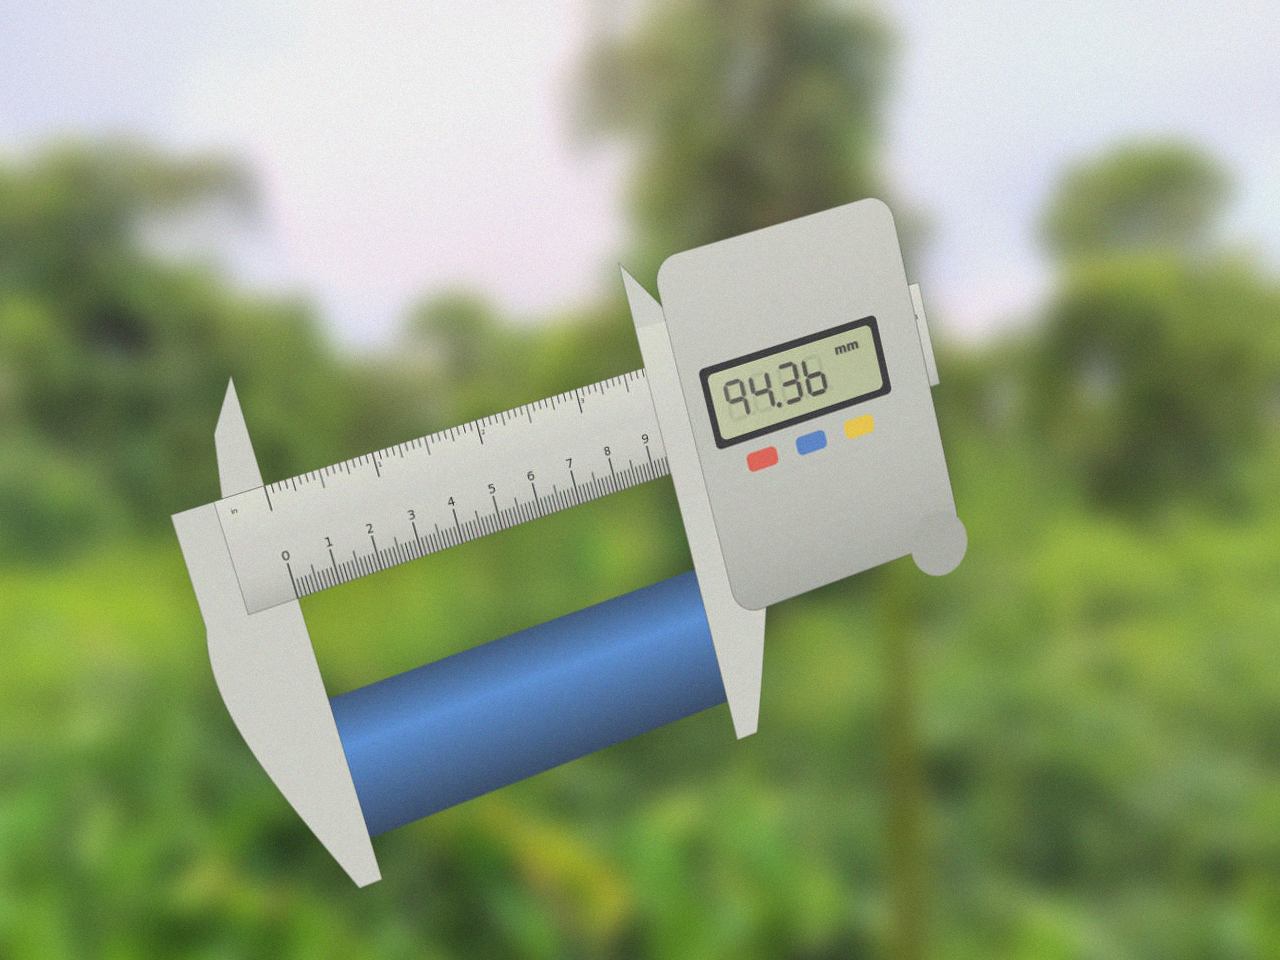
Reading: 94.36
